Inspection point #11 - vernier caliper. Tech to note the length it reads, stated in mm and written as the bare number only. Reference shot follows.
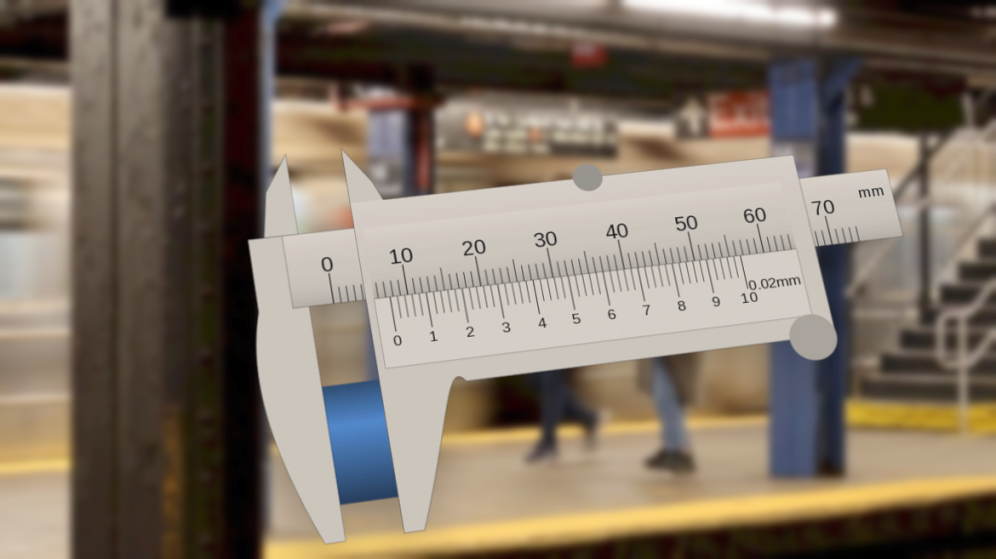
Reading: 7.6
